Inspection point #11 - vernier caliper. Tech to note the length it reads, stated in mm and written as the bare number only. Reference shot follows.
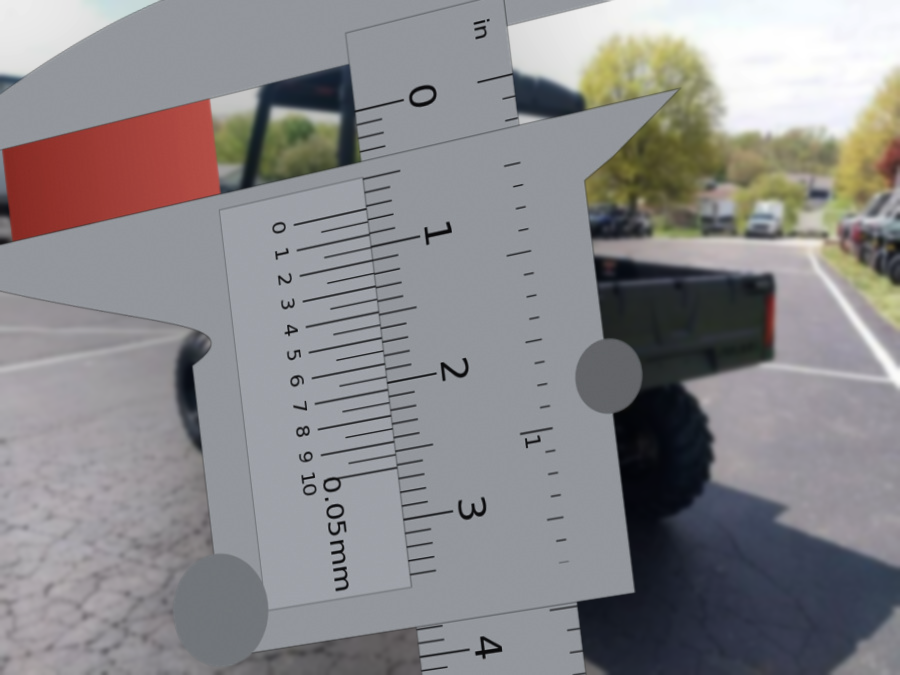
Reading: 7.2
